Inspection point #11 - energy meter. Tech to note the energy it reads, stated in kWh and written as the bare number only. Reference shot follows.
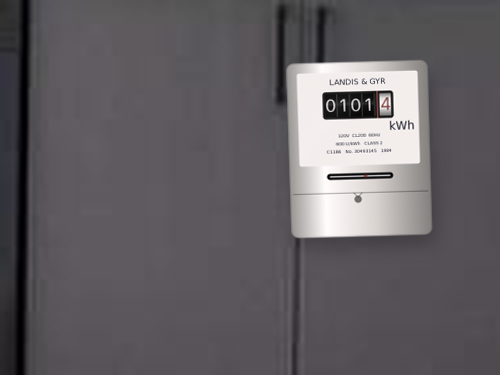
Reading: 101.4
